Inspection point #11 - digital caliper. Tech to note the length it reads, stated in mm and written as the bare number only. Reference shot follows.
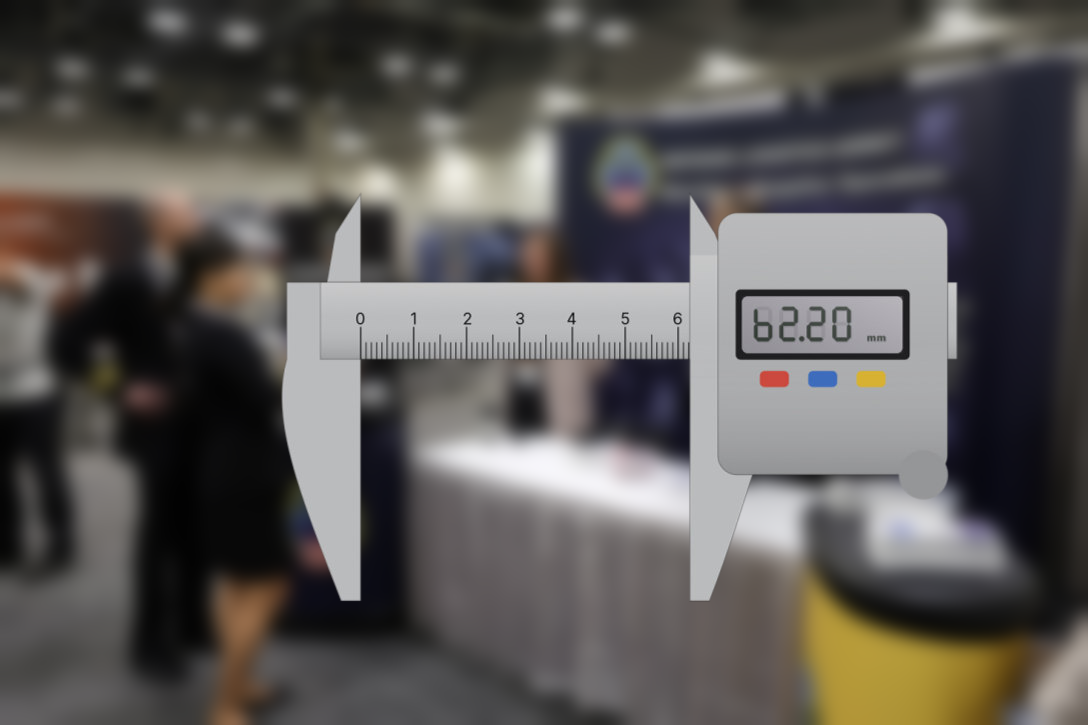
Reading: 62.20
